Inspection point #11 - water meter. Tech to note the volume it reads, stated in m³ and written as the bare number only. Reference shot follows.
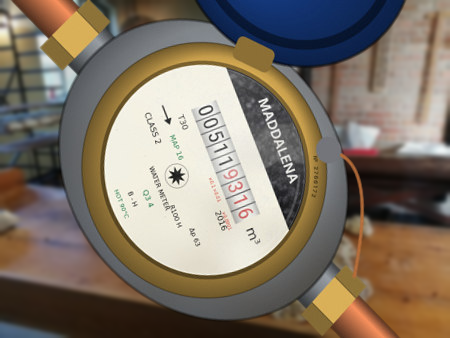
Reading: 511.9316
